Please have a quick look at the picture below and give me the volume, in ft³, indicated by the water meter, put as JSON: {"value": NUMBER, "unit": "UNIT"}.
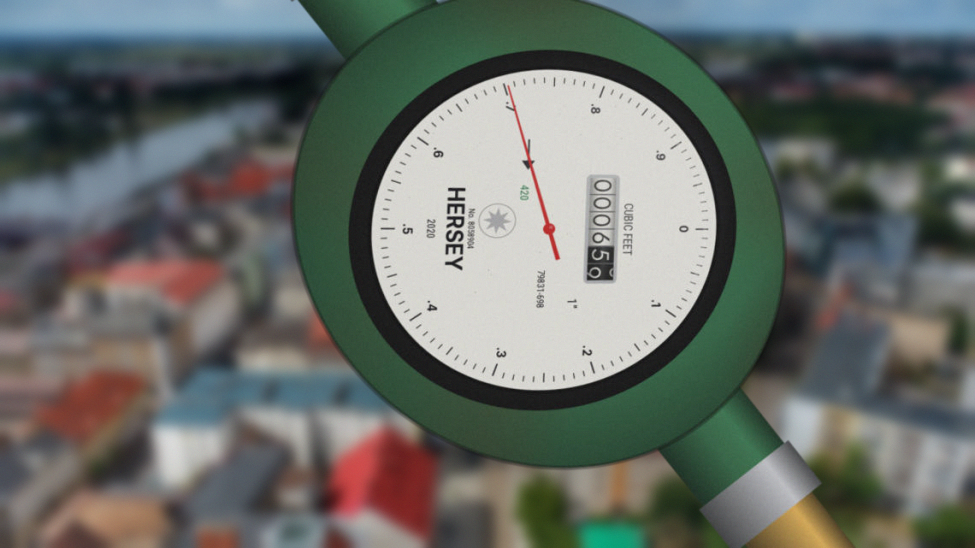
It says {"value": 658.70, "unit": "ft³"}
